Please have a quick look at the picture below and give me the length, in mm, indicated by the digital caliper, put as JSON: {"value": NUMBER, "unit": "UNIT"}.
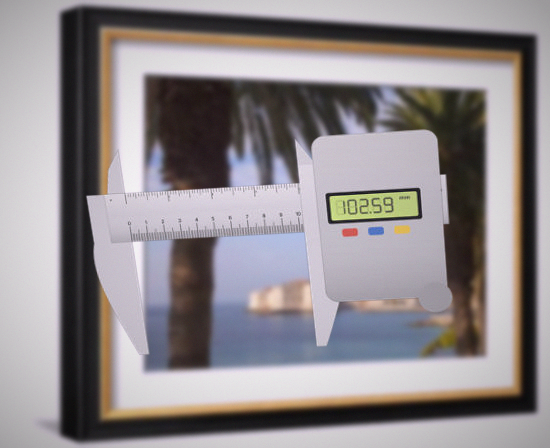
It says {"value": 102.59, "unit": "mm"}
